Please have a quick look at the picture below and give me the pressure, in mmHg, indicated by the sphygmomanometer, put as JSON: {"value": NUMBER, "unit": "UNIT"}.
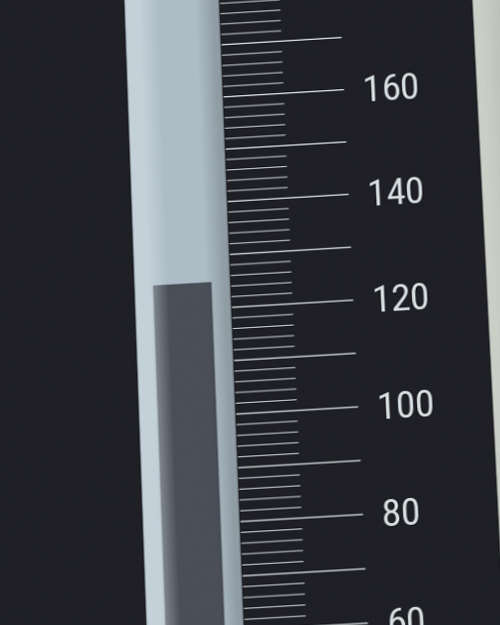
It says {"value": 125, "unit": "mmHg"}
